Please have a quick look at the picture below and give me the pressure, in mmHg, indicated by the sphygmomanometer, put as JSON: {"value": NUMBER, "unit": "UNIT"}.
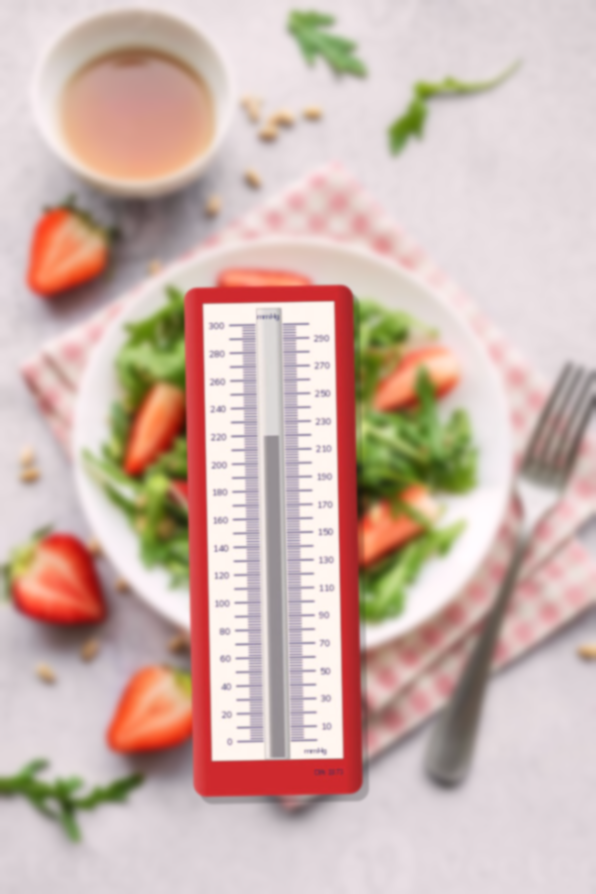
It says {"value": 220, "unit": "mmHg"}
